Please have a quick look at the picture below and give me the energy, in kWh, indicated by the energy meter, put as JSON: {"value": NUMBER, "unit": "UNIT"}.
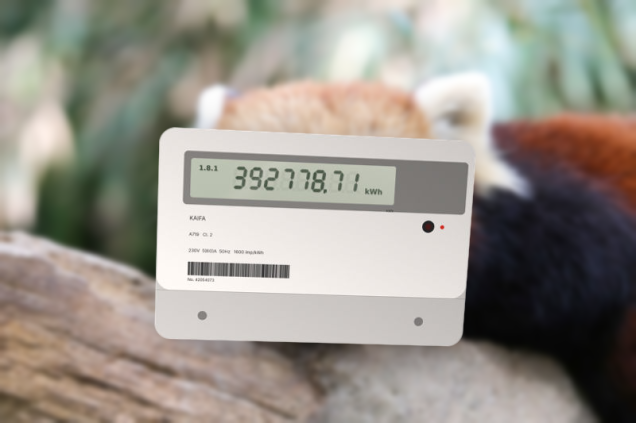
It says {"value": 392778.71, "unit": "kWh"}
